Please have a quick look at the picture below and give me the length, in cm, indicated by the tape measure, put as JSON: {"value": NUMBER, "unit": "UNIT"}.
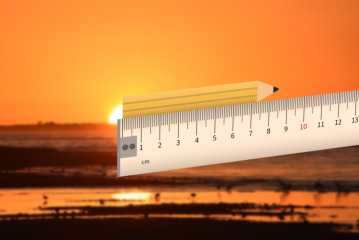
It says {"value": 8.5, "unit": "cm"}
